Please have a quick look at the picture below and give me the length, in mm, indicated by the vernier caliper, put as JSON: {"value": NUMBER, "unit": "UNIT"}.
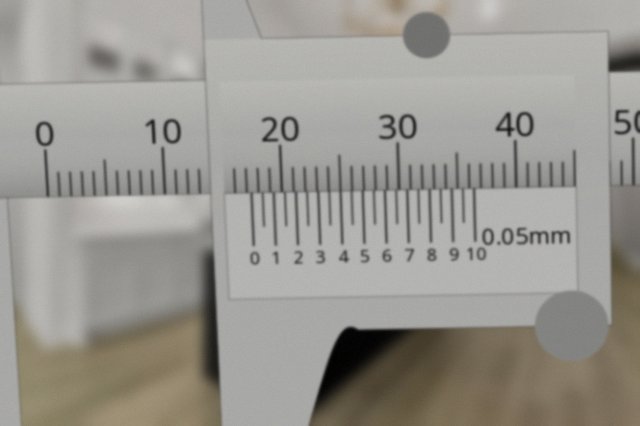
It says {"value": 17.4, "unit": "mm"}
